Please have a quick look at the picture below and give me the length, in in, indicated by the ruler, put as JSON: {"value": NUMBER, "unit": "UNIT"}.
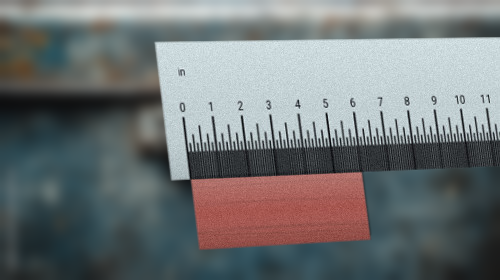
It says {"value": 6, "unit": "in"}
